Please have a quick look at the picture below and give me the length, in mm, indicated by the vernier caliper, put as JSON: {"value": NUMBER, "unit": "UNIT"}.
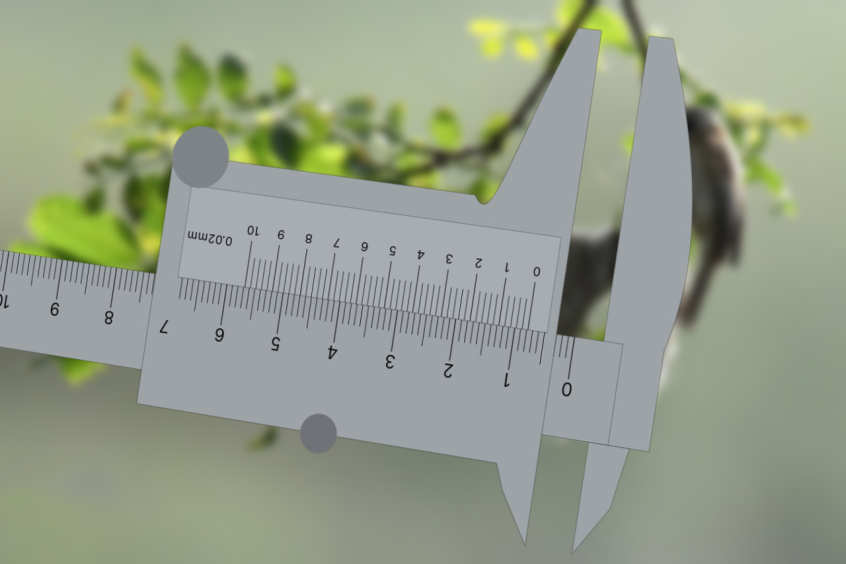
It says {"value": 7.8, "unit": "mm"}
